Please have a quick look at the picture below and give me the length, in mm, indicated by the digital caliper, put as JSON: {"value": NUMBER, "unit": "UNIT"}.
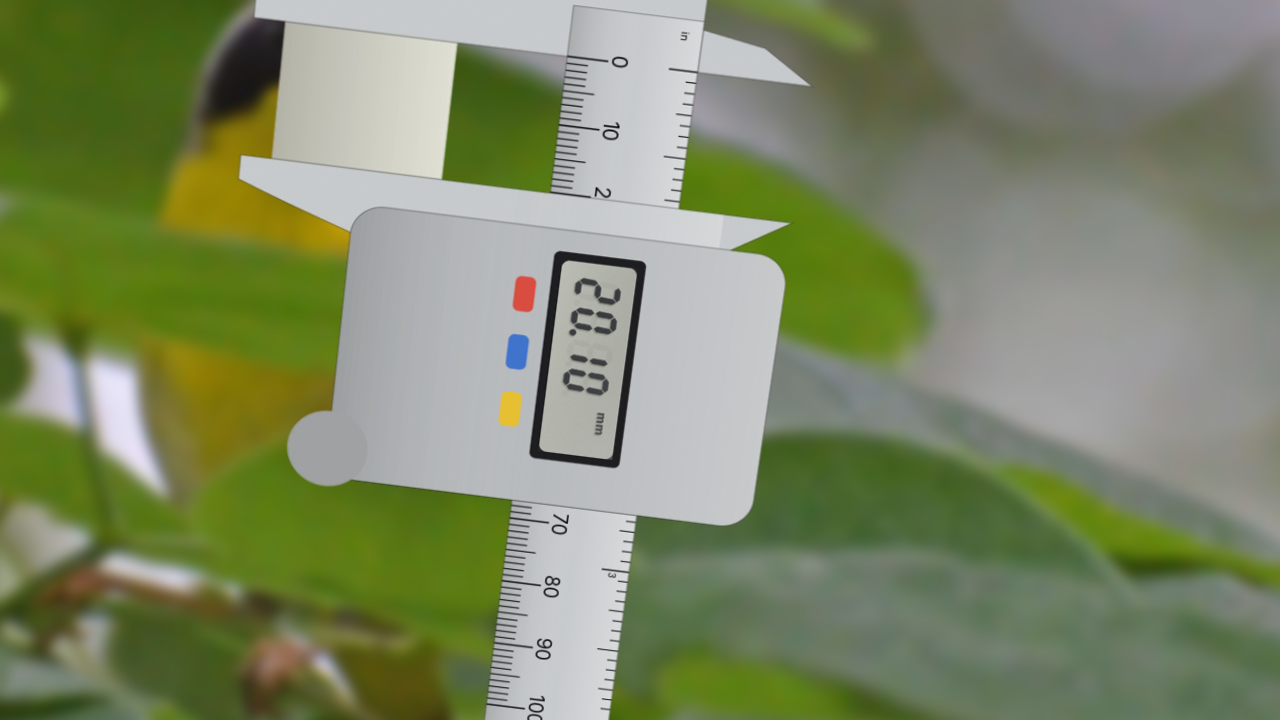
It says {"value": 20.10, "unit": "mm"}
